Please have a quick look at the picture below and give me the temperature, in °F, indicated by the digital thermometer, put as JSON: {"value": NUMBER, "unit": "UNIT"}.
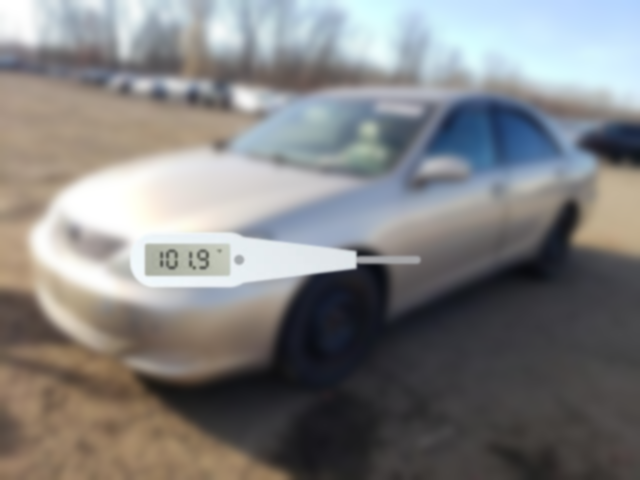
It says {"value": 101.9, "unit": "°F"}
